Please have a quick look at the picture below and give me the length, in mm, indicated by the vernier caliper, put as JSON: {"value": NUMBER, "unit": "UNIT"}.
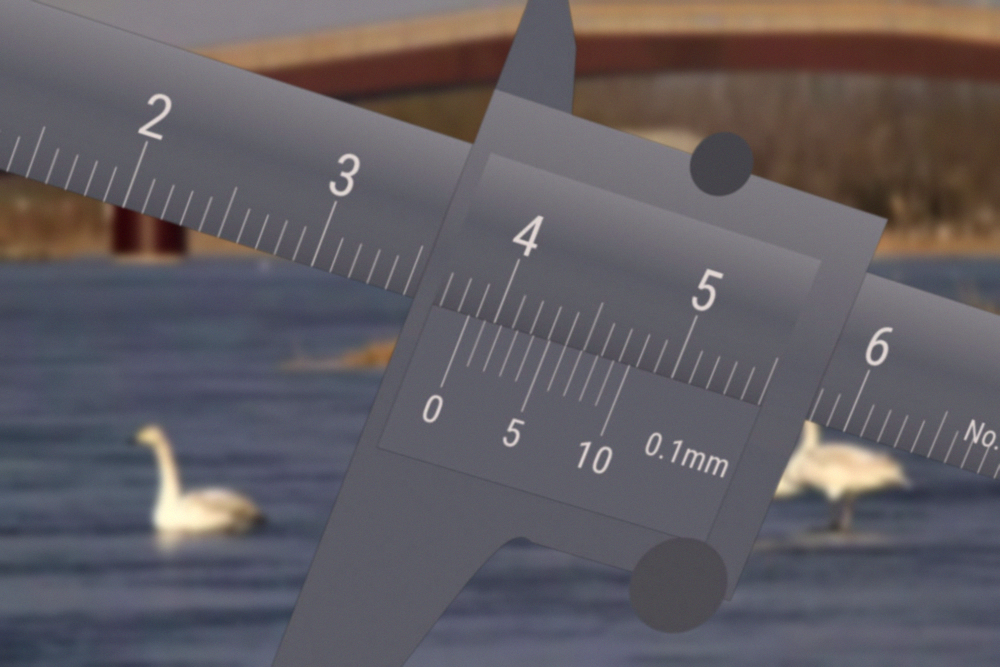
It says {"value": 38.6, "unit": "mm"}
